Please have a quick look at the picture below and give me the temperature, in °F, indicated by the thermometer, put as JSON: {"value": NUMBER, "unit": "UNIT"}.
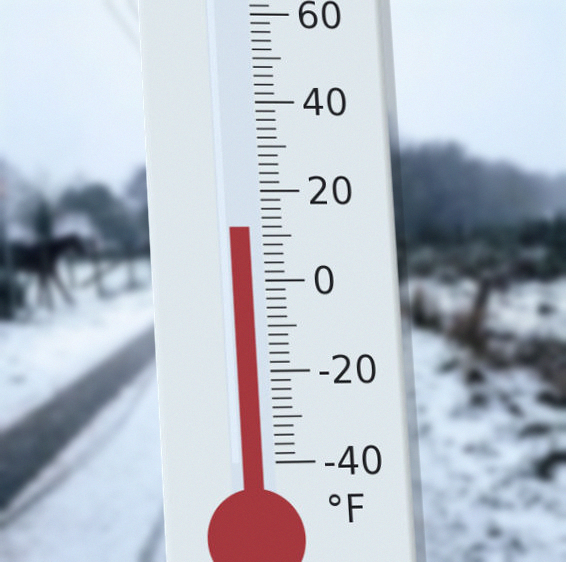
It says {"value": 12, "unit": "°F"}
